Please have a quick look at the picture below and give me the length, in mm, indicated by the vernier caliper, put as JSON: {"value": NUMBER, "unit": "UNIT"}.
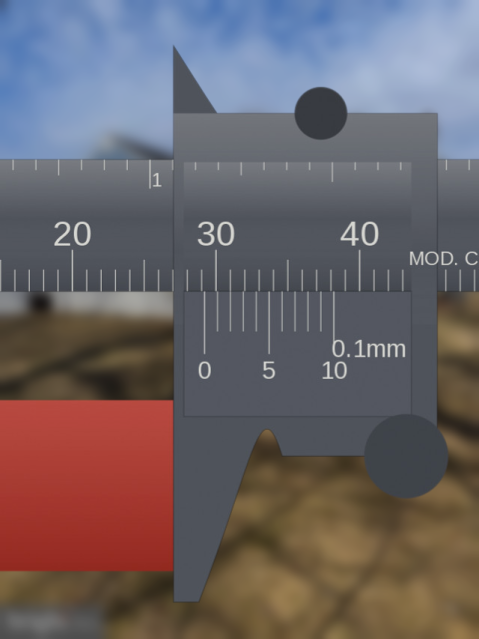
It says {"value": 29.2, "unit": "mm"}
